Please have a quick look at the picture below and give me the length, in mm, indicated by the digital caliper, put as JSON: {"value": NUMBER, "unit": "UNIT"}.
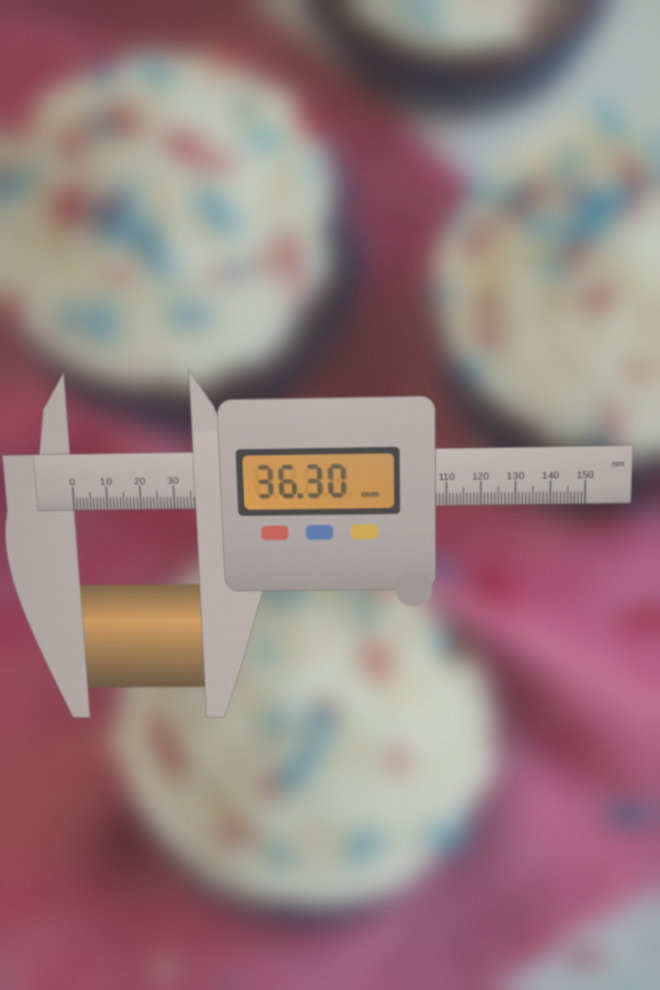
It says {"value": 36.30, "unit": "mm"}
